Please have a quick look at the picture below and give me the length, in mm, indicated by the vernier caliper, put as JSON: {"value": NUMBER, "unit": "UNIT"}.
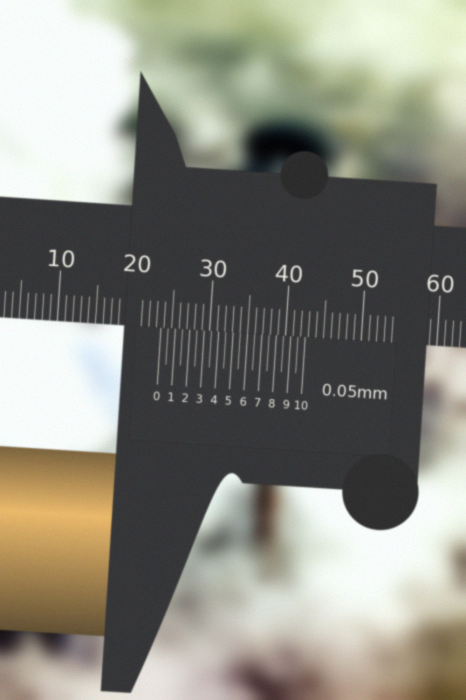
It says {"value": 23.6, "unit": "mm"}
